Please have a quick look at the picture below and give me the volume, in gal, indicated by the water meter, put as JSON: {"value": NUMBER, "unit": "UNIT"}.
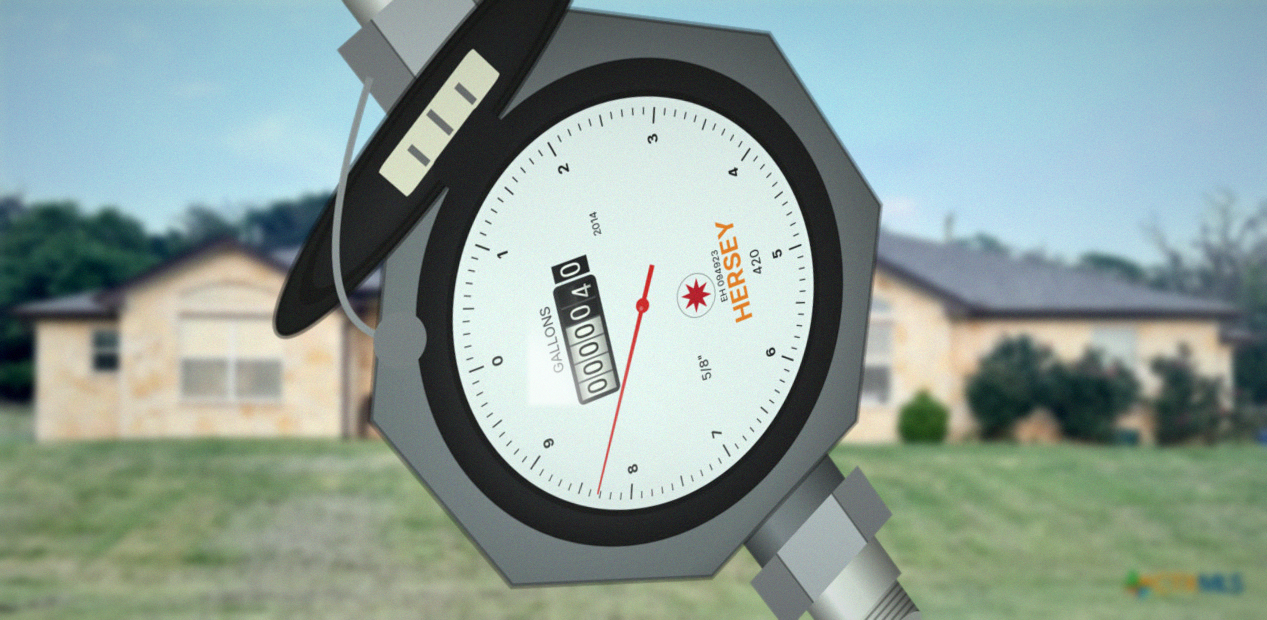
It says {"value": 38.3, "unit": "gal"}
